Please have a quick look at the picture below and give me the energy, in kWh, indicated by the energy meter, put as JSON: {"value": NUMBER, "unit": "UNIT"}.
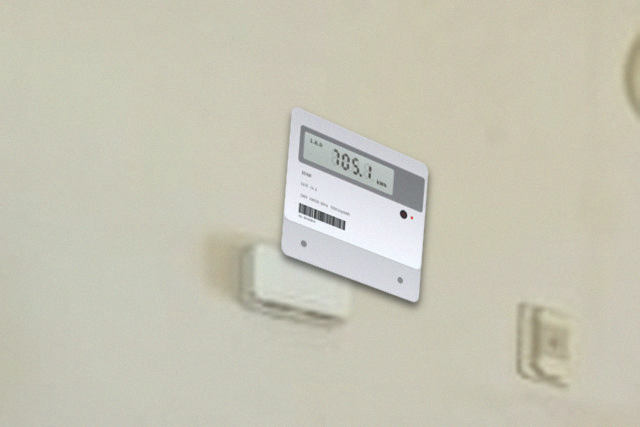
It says {"value": 705.1, "unit": "kWh"}
